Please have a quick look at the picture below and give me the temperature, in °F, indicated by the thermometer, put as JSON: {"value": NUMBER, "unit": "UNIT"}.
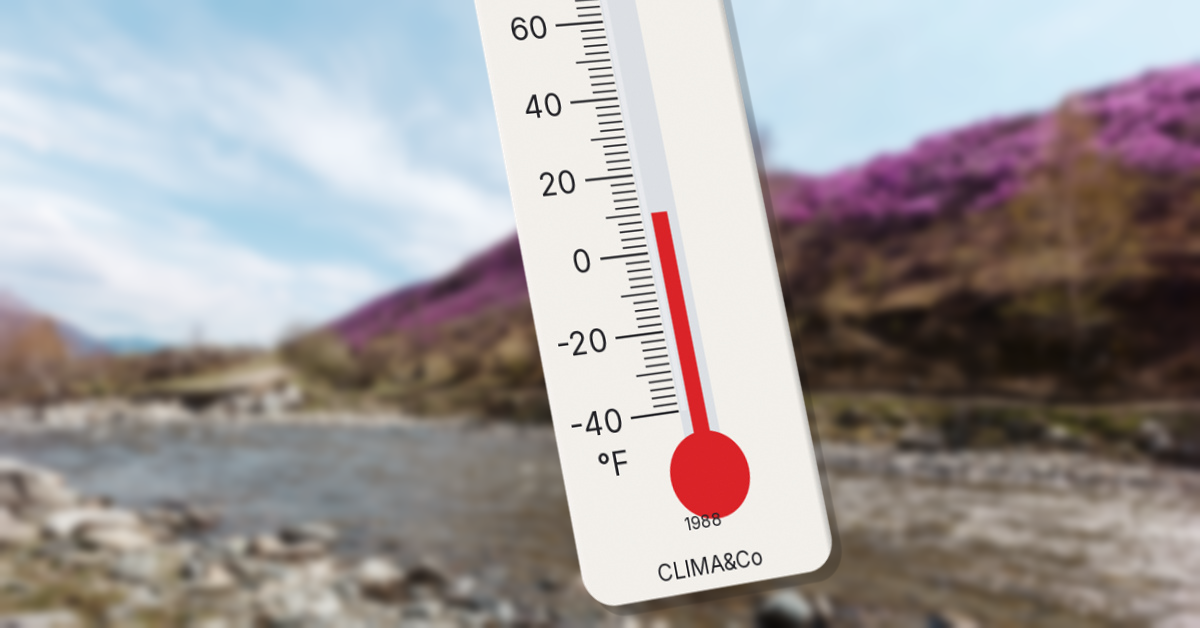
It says {"value": 10, "unit": "°F"}
